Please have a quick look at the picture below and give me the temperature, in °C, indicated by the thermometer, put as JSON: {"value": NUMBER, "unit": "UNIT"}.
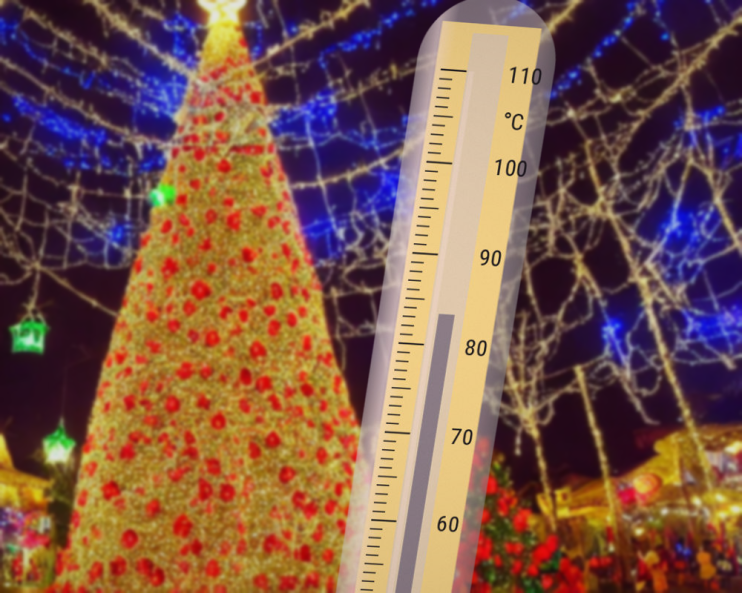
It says {"value": 83.5, "unit": "°C"}
